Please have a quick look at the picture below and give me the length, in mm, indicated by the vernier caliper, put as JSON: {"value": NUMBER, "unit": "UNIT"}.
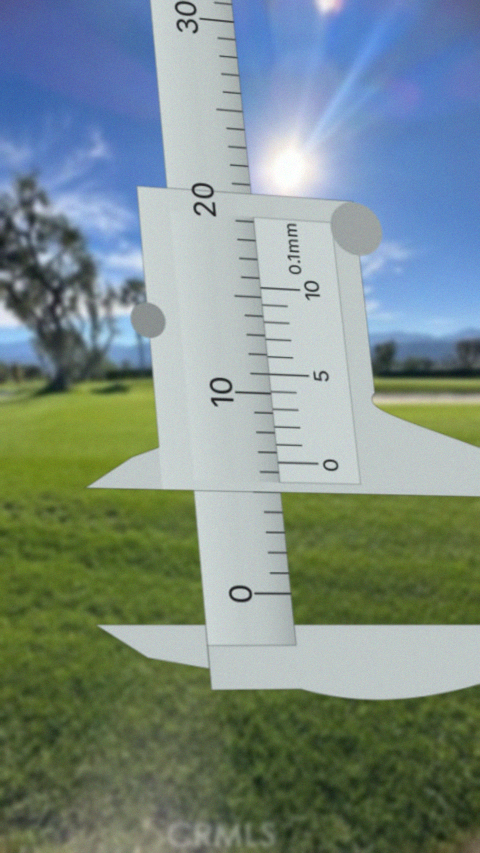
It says {"value": 6.5, "unit": "mm"}
